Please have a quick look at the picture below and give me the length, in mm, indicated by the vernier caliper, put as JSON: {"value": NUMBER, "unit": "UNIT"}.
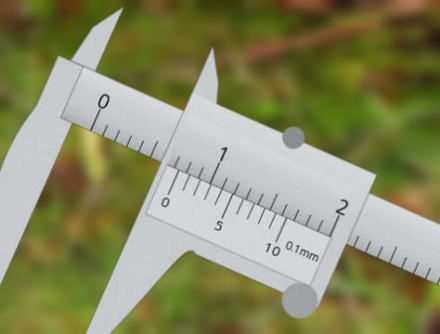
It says {"value": 7.4, "unit": "mm"}
